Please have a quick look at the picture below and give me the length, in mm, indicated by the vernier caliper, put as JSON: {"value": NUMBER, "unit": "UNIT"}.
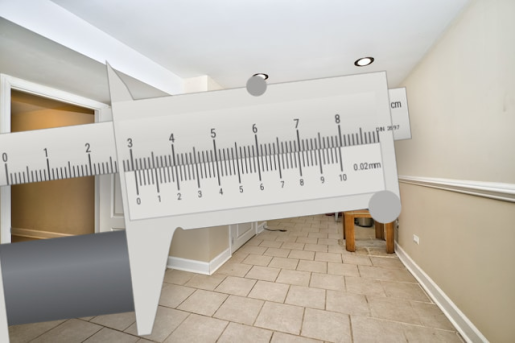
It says {"value": 30.5, "unit": "mm"}
